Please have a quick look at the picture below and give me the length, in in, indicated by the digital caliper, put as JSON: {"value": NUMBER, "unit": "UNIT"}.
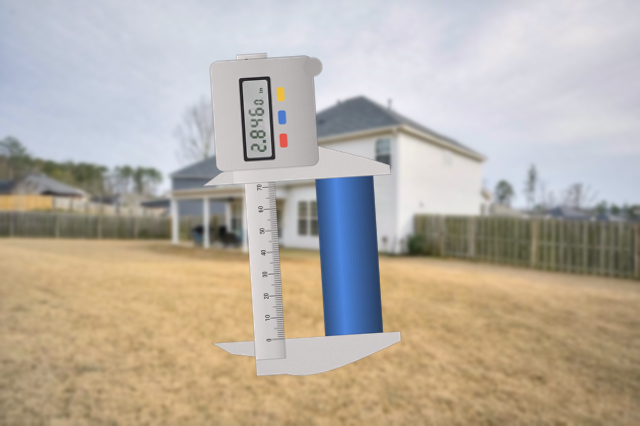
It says {"value": 2.8460, "unit": "in"}
